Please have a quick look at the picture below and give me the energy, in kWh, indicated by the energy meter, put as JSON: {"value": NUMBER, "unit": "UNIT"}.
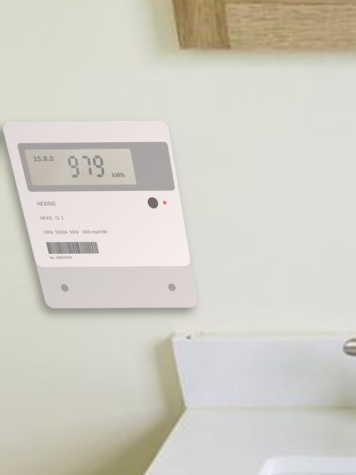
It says {"value": 979, "unit": "kWh"}
